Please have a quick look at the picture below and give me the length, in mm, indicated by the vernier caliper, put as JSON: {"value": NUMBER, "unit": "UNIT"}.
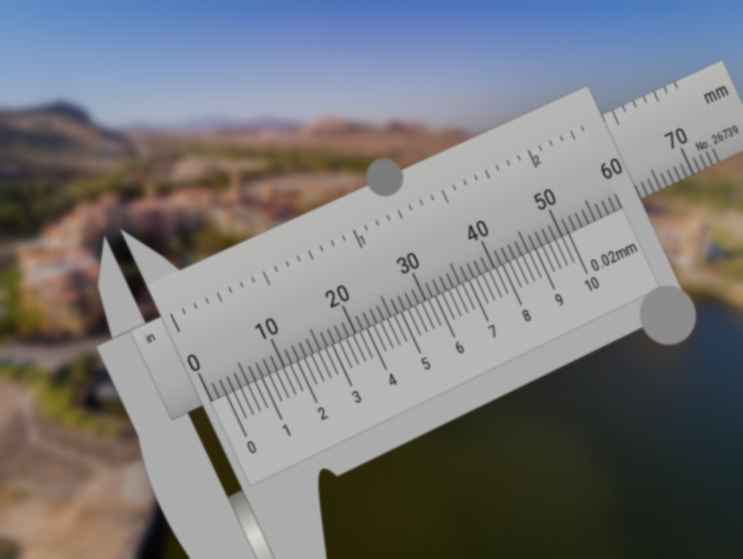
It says {"value": 2.0, "unit": "mm"}
